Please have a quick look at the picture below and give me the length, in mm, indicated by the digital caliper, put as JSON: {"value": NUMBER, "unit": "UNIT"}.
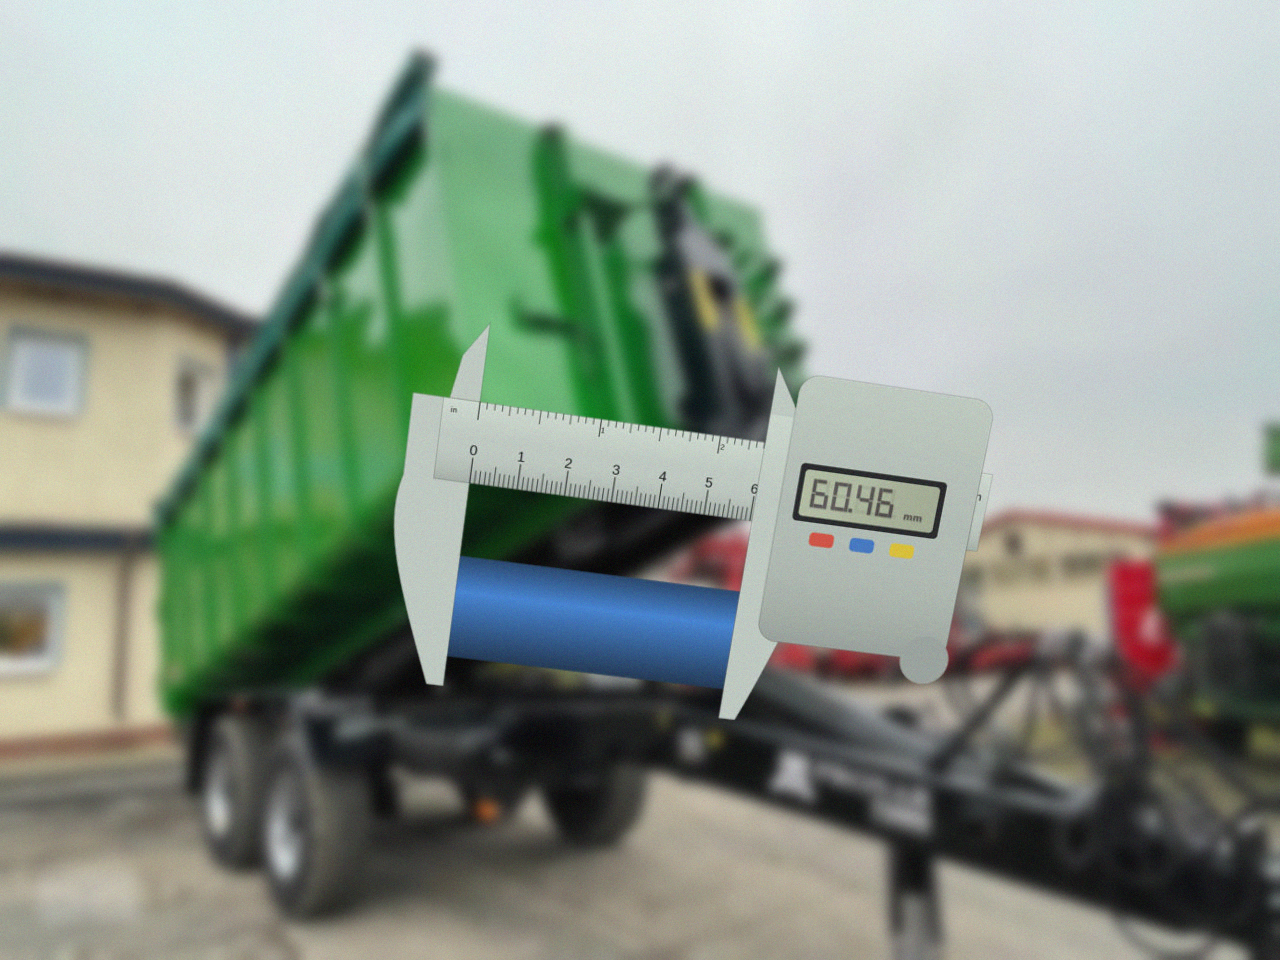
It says {"value": 60.46, "unit": "mm"}
